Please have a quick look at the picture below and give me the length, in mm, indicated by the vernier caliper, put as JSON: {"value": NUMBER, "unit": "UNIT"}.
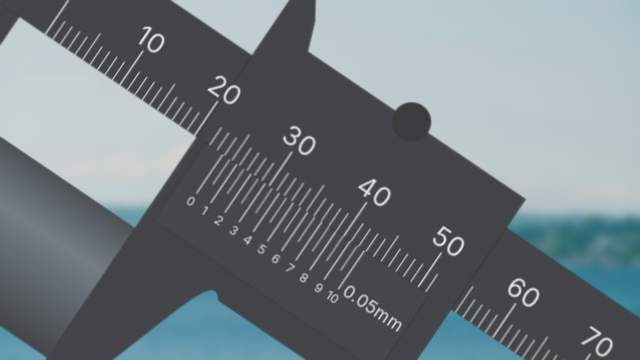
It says {"value": 23.8, "unit": "mm"}
